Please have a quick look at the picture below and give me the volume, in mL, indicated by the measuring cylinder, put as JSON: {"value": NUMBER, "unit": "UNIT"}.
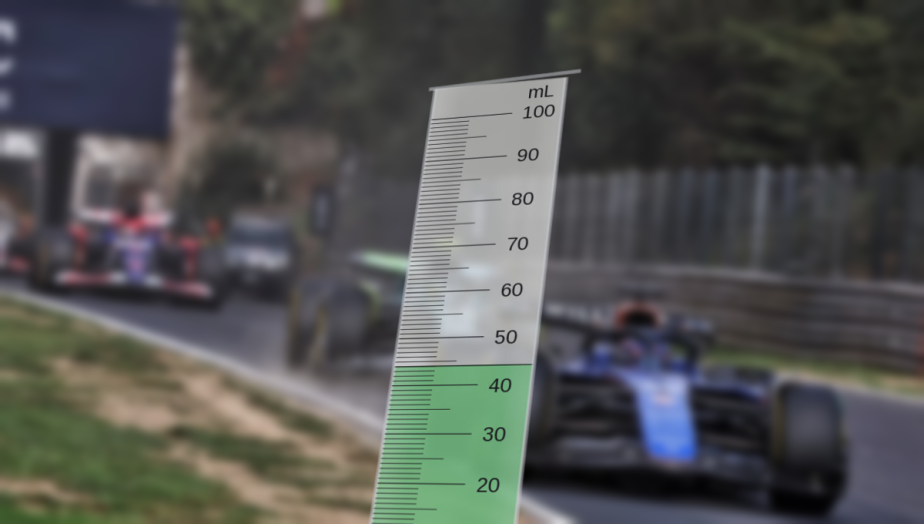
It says {"value": 44, "unit": "mL"}
